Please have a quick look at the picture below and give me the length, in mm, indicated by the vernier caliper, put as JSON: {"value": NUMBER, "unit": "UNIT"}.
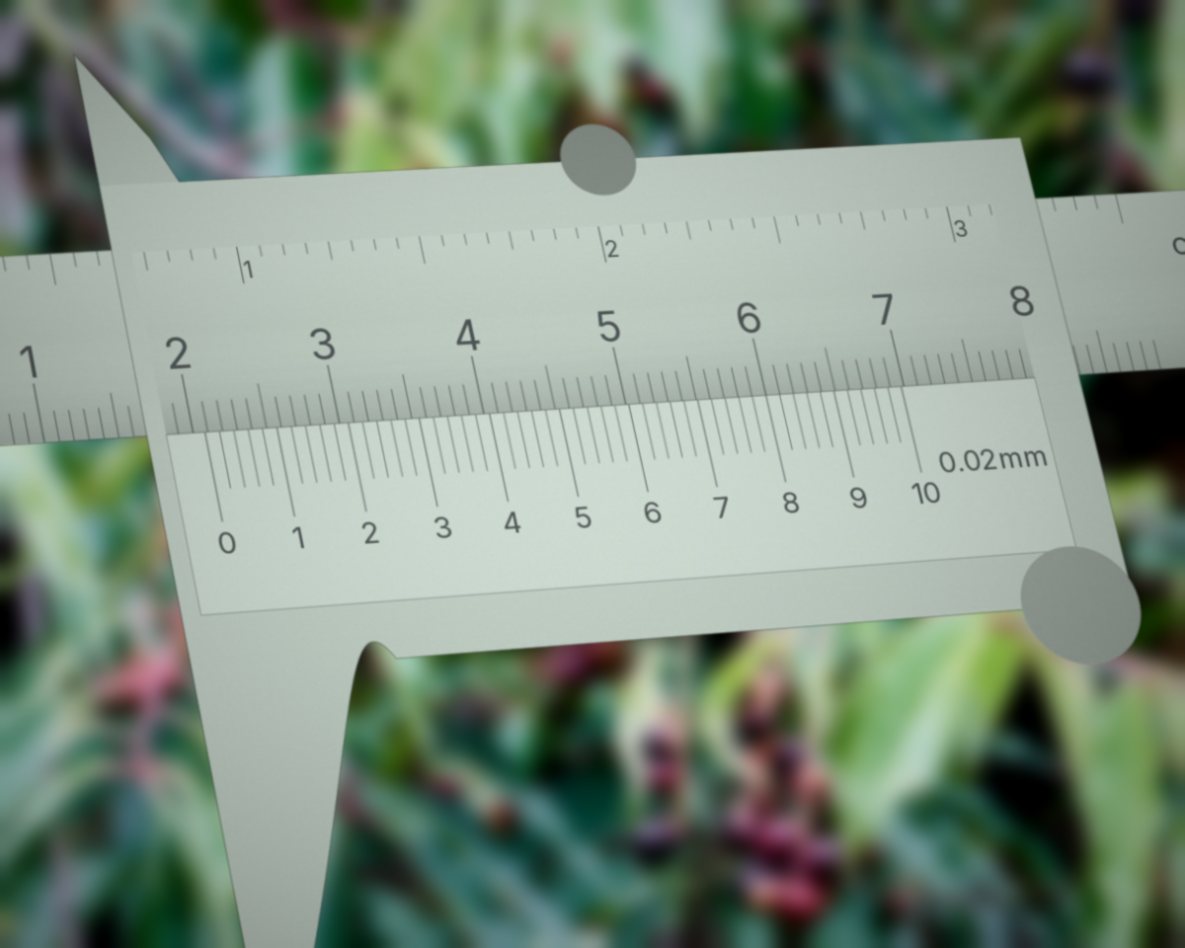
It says {"value": 20.8, "unit": "mm"}
